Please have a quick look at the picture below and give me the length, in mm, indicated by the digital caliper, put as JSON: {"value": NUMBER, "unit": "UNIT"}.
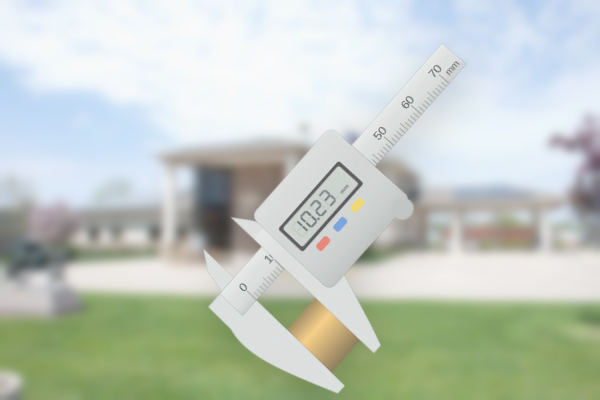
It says {"value": 10.23, "unit": "mm"}
